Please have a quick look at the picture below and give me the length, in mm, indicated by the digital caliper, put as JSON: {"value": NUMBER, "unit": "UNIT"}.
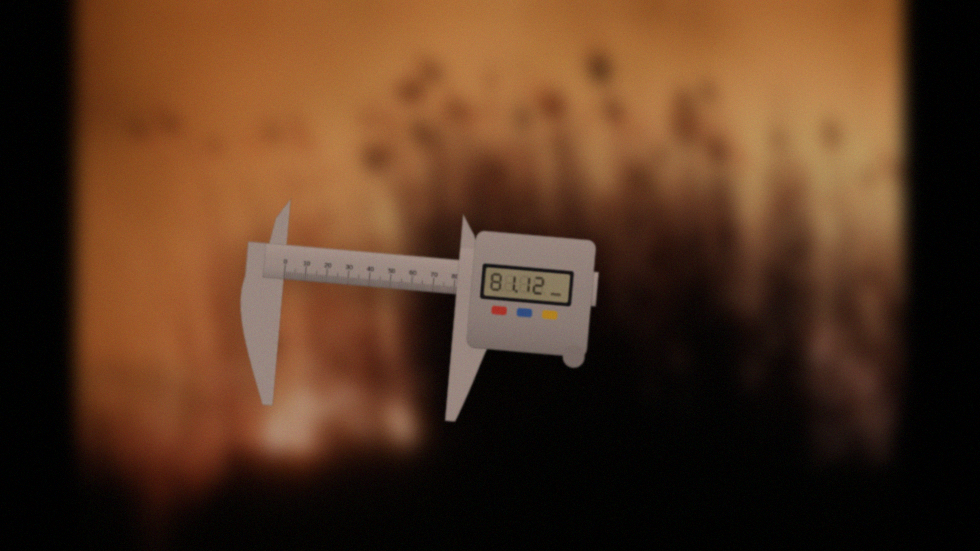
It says {"value": 81.12, "unit": "mm"}
